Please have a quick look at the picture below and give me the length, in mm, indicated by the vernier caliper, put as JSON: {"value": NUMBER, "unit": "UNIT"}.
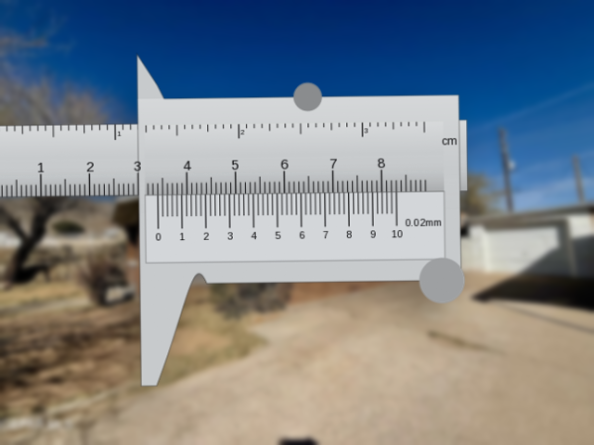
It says {"value": 34.0, "unit": "mm"}
